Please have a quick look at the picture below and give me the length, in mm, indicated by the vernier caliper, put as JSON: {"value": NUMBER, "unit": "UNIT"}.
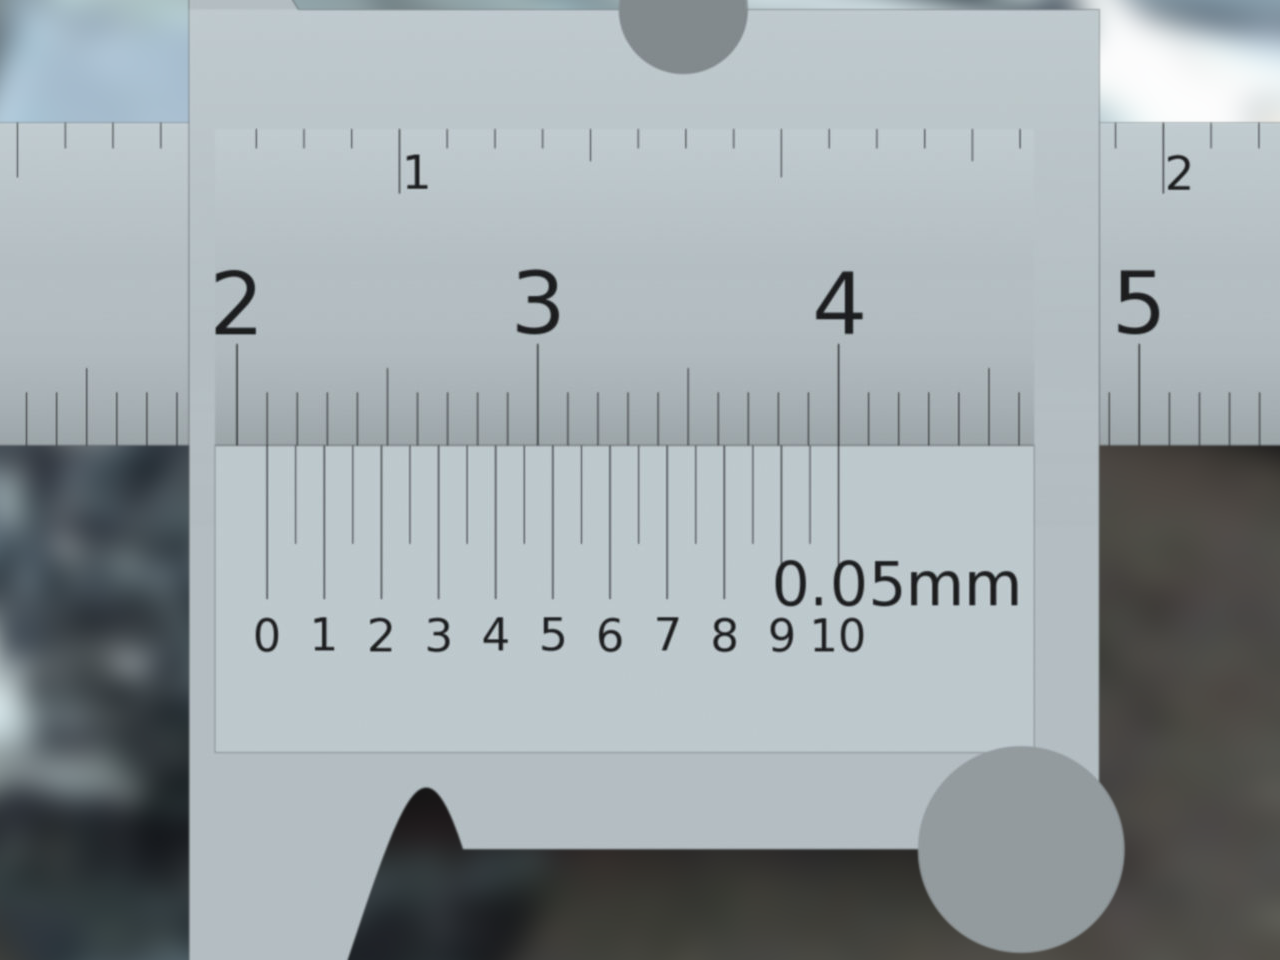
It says {"value": 21.00, "unit": "mm"}
